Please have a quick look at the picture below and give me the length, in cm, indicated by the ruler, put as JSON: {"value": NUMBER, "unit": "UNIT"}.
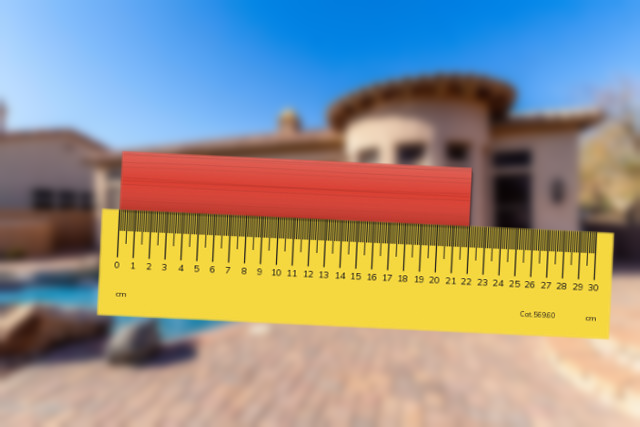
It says {"value": 22, "unit": "cm"}
